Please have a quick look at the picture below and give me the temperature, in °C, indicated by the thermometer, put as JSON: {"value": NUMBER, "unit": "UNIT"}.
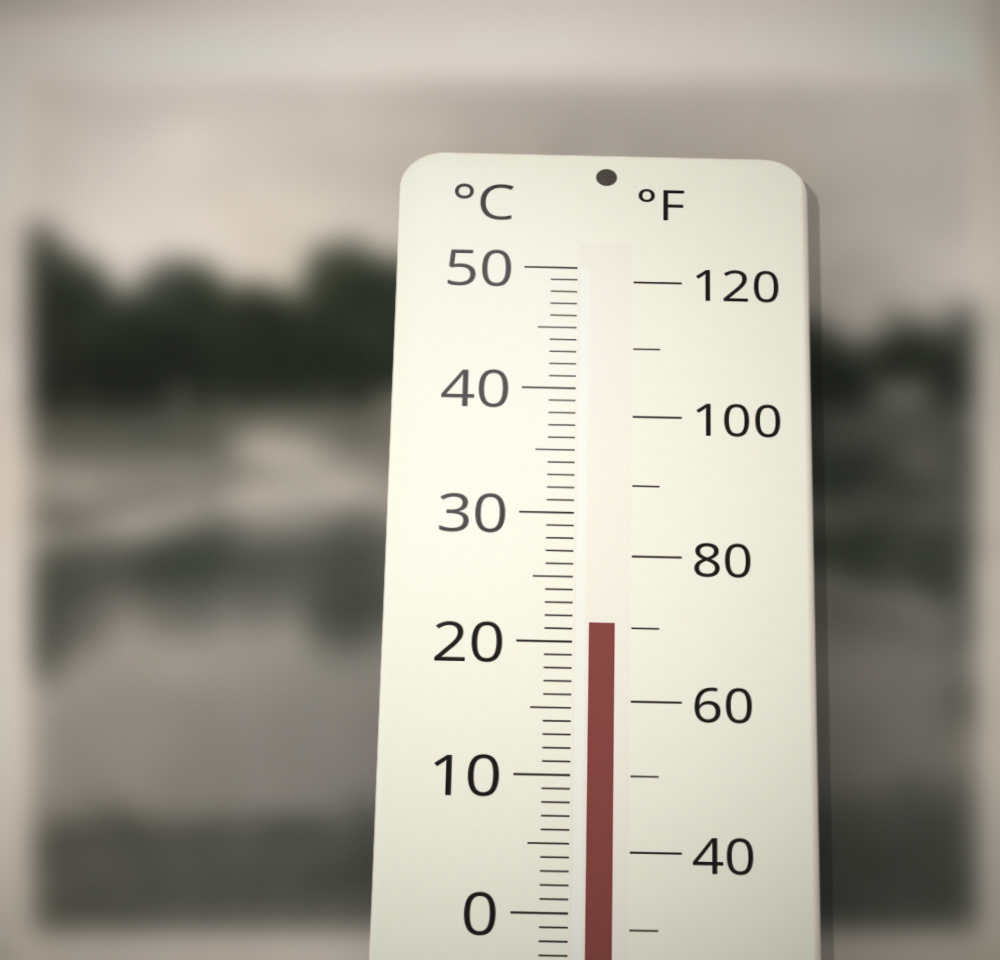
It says {"value": 21.5, "unit": "°C"}
